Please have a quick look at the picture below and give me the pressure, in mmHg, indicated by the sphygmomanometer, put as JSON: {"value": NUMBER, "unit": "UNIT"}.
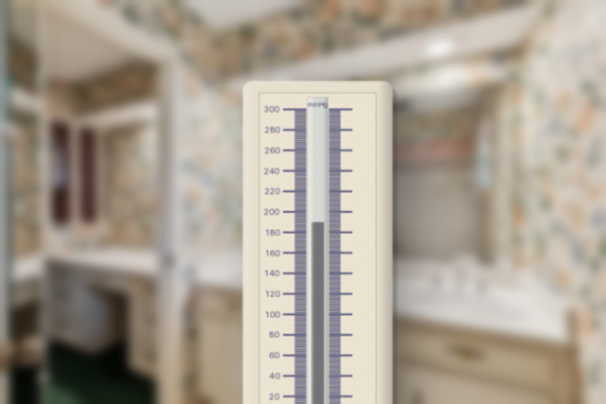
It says {"value": 190, "unit": "mmHg"}
